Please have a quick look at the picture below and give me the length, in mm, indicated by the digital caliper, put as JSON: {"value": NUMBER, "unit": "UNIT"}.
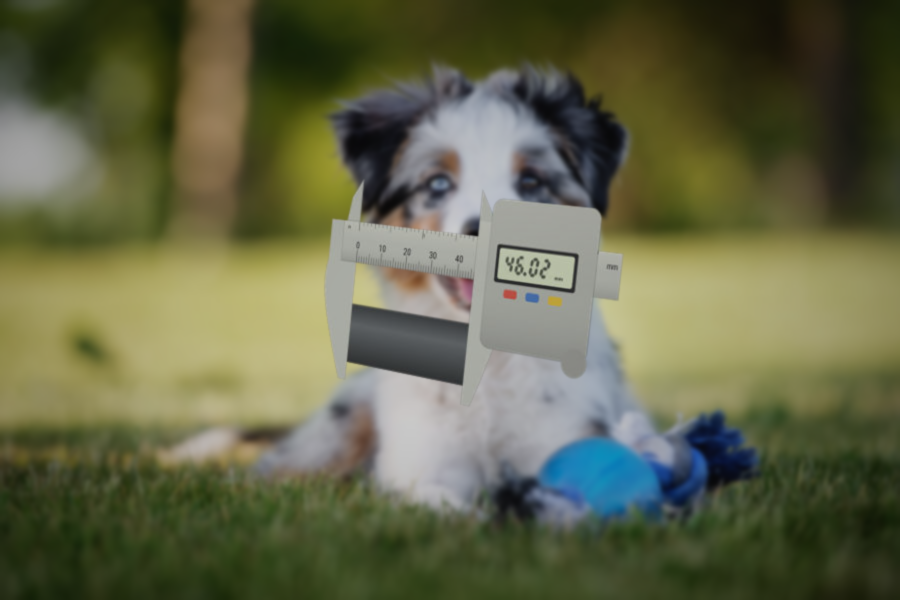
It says {"value": 46.02, "unit": "mm"}
